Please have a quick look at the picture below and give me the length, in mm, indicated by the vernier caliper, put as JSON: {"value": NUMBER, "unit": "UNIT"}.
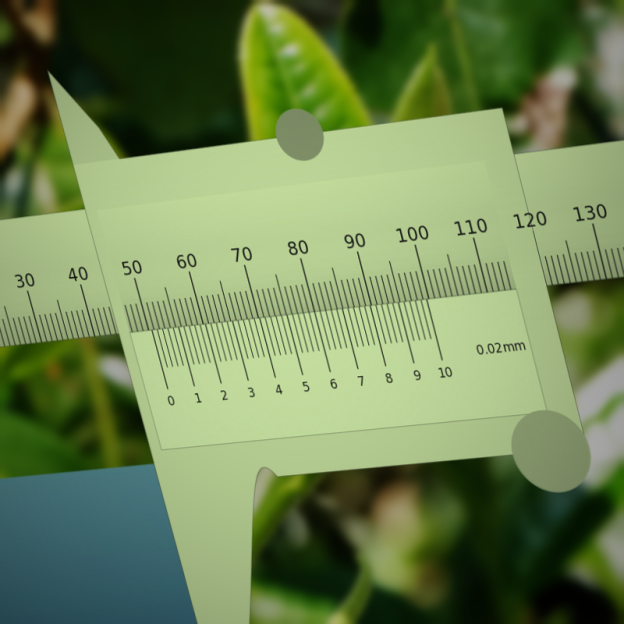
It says {"value": 50.6, "unit": "mm"}
